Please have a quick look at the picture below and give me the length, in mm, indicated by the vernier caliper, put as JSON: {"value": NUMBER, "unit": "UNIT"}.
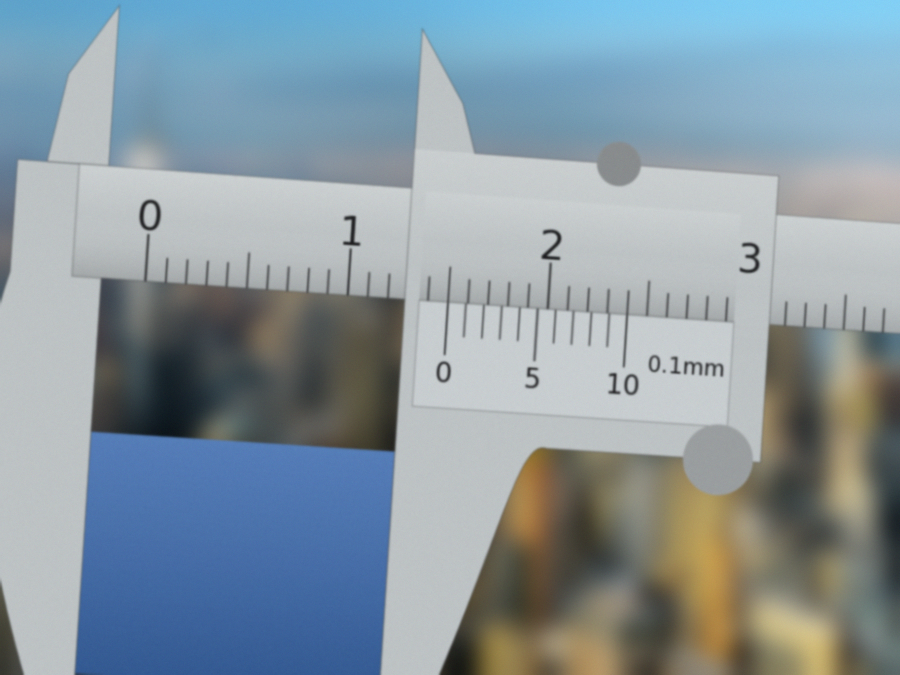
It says {"value": 15.0, "unit": "mm"}
